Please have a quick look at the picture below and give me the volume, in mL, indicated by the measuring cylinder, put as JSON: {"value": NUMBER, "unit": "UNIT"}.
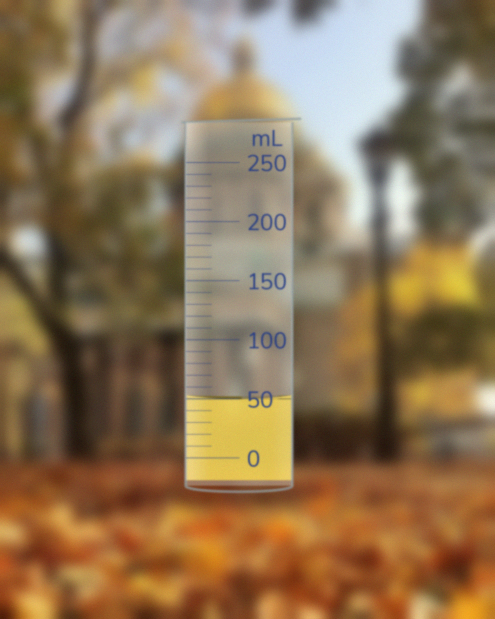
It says {"value": 50, "unit": "mL"}
